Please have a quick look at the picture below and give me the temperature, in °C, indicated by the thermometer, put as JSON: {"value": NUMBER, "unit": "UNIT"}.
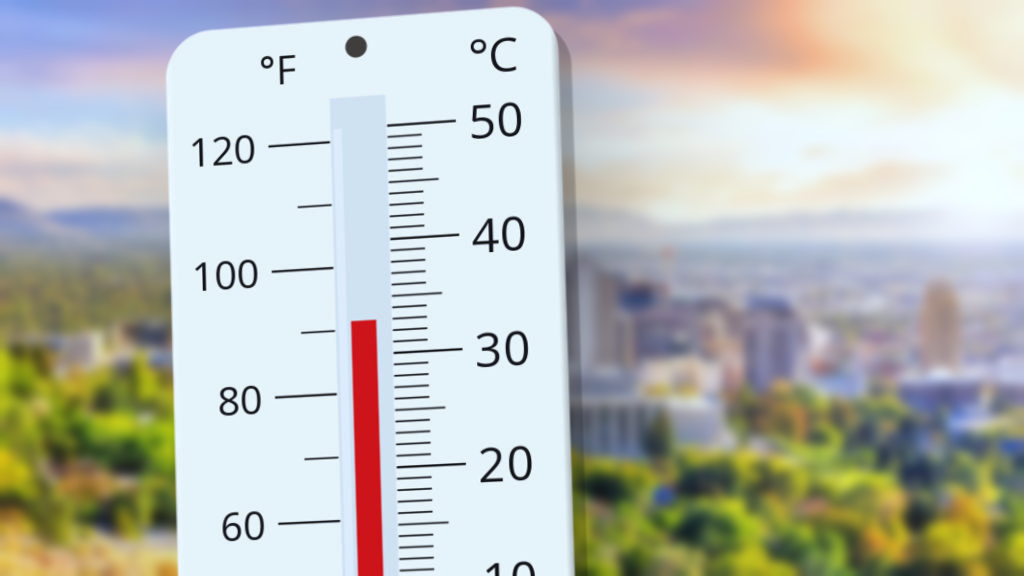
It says {"value": 33, "unit": "°C"}
